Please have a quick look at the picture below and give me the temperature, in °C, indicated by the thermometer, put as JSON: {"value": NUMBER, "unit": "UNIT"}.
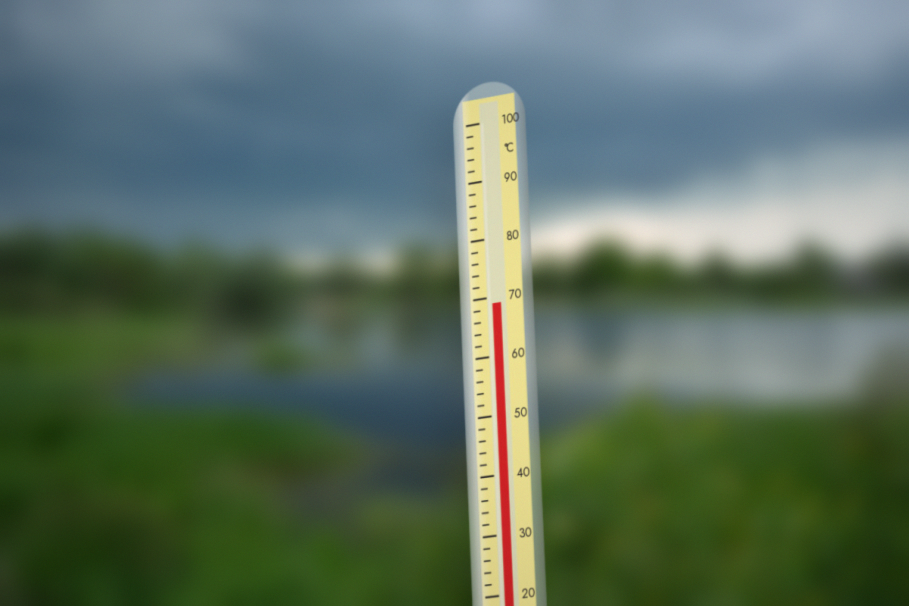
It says {"value": 69, "unit": "°C"}
